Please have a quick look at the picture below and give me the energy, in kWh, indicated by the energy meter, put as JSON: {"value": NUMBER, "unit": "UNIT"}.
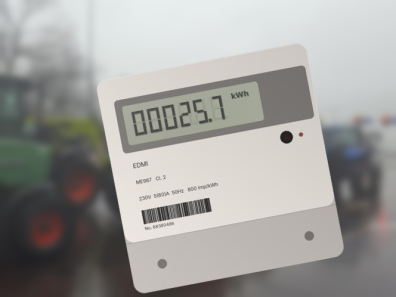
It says {"value": 25.7, "unit": "kWh"}
